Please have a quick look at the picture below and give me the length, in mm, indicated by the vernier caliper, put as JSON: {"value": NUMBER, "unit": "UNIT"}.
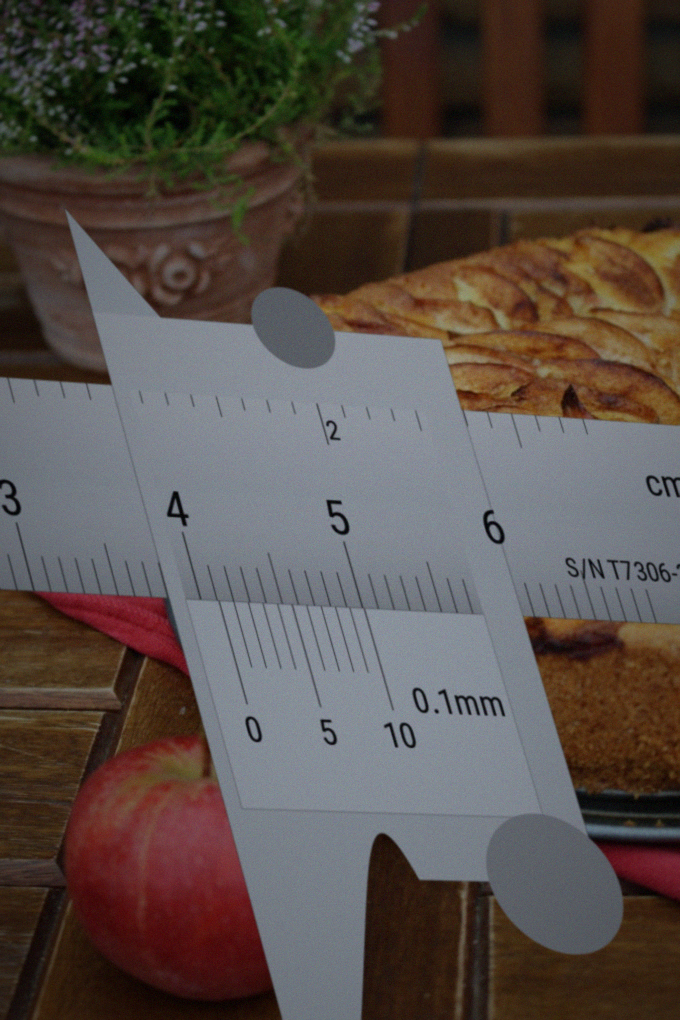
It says {"value": 41.1, "unit": "mm"}
